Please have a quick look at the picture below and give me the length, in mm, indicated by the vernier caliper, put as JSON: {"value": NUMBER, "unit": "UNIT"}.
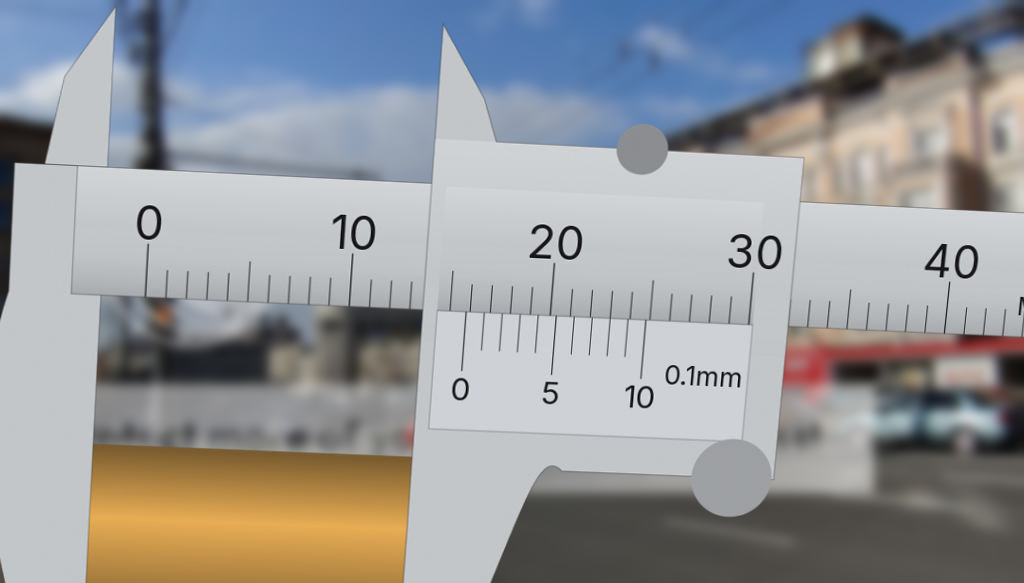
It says {"value": 15.8, "unit": "mm"}
